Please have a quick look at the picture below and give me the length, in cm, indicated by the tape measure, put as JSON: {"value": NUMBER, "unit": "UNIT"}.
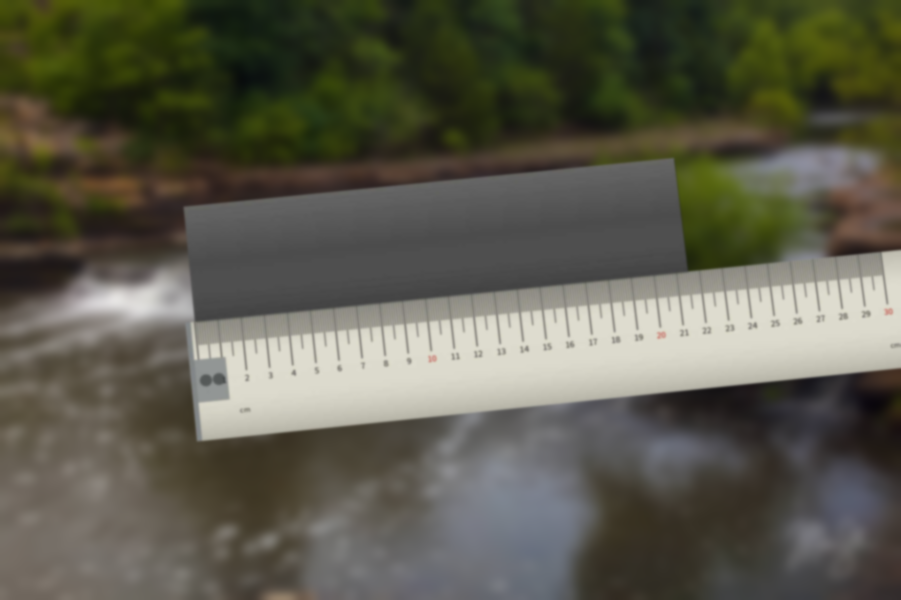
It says {"value": 21.5, "unit": "cm"}
